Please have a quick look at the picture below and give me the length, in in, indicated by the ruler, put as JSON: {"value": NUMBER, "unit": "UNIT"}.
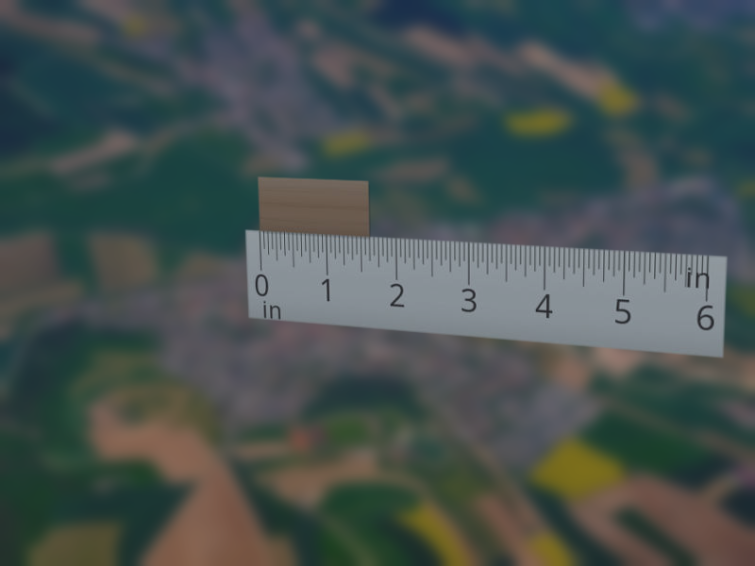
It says {"value": 1.625, "unit": "in"}
